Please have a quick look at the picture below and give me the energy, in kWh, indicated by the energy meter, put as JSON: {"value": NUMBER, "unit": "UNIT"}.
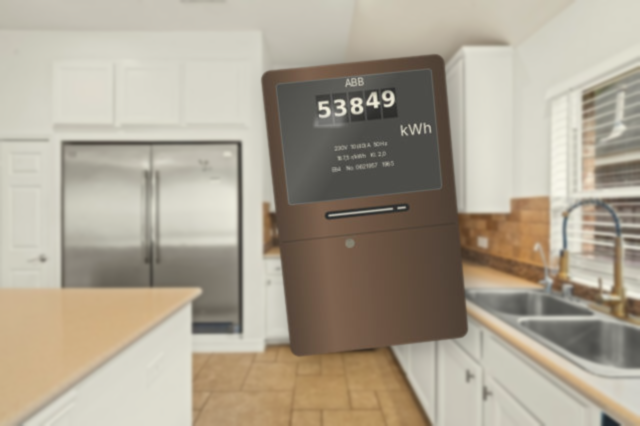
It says {"value": 53849, "unit": "kWh"}
